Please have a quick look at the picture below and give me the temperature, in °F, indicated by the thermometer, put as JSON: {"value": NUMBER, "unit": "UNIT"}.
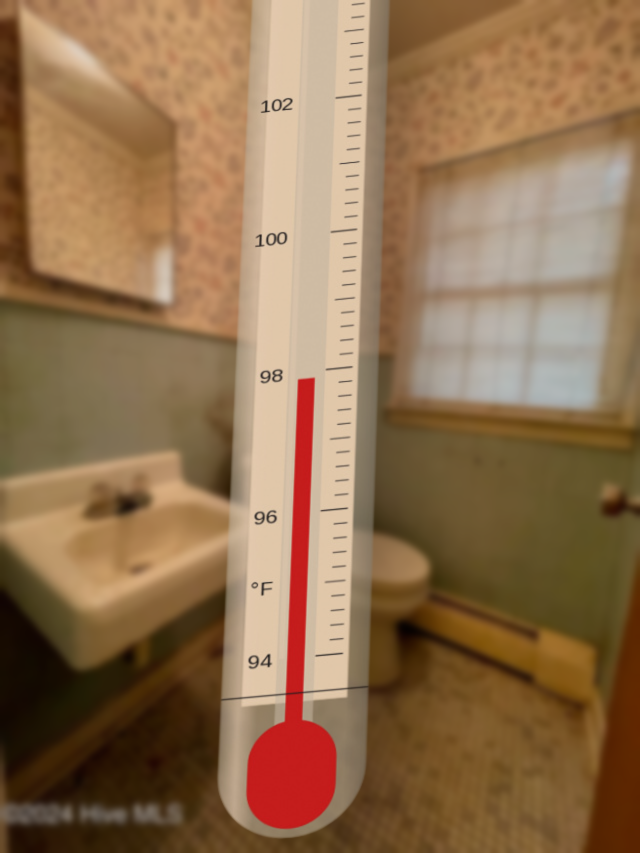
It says {"value": 97.9, "unit": "°F"}
